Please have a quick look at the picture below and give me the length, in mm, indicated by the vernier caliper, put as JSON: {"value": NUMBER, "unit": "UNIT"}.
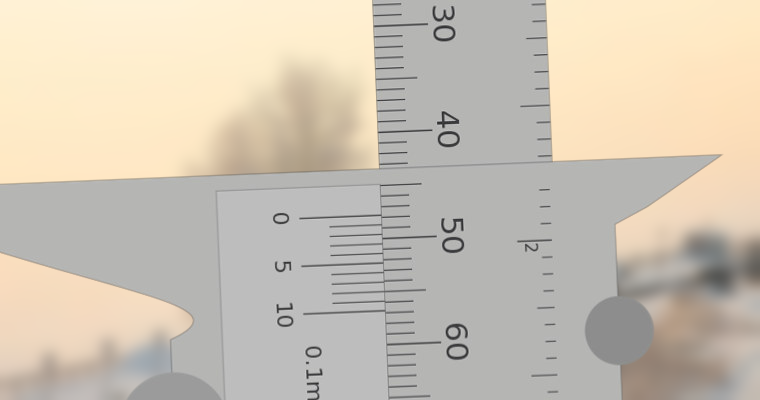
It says {"value": 47.8, "unit": "mm"}
